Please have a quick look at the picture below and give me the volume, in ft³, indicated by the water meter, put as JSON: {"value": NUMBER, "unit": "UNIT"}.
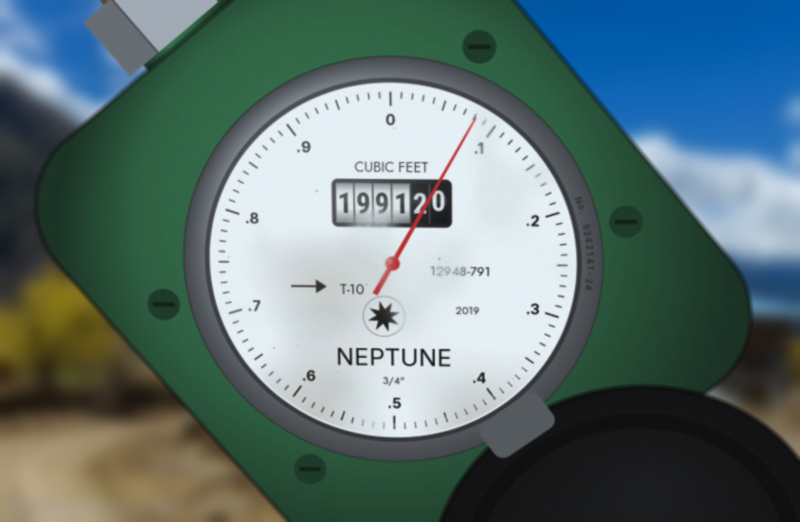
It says {"value": 199120.08, "unit": "ft³"}
